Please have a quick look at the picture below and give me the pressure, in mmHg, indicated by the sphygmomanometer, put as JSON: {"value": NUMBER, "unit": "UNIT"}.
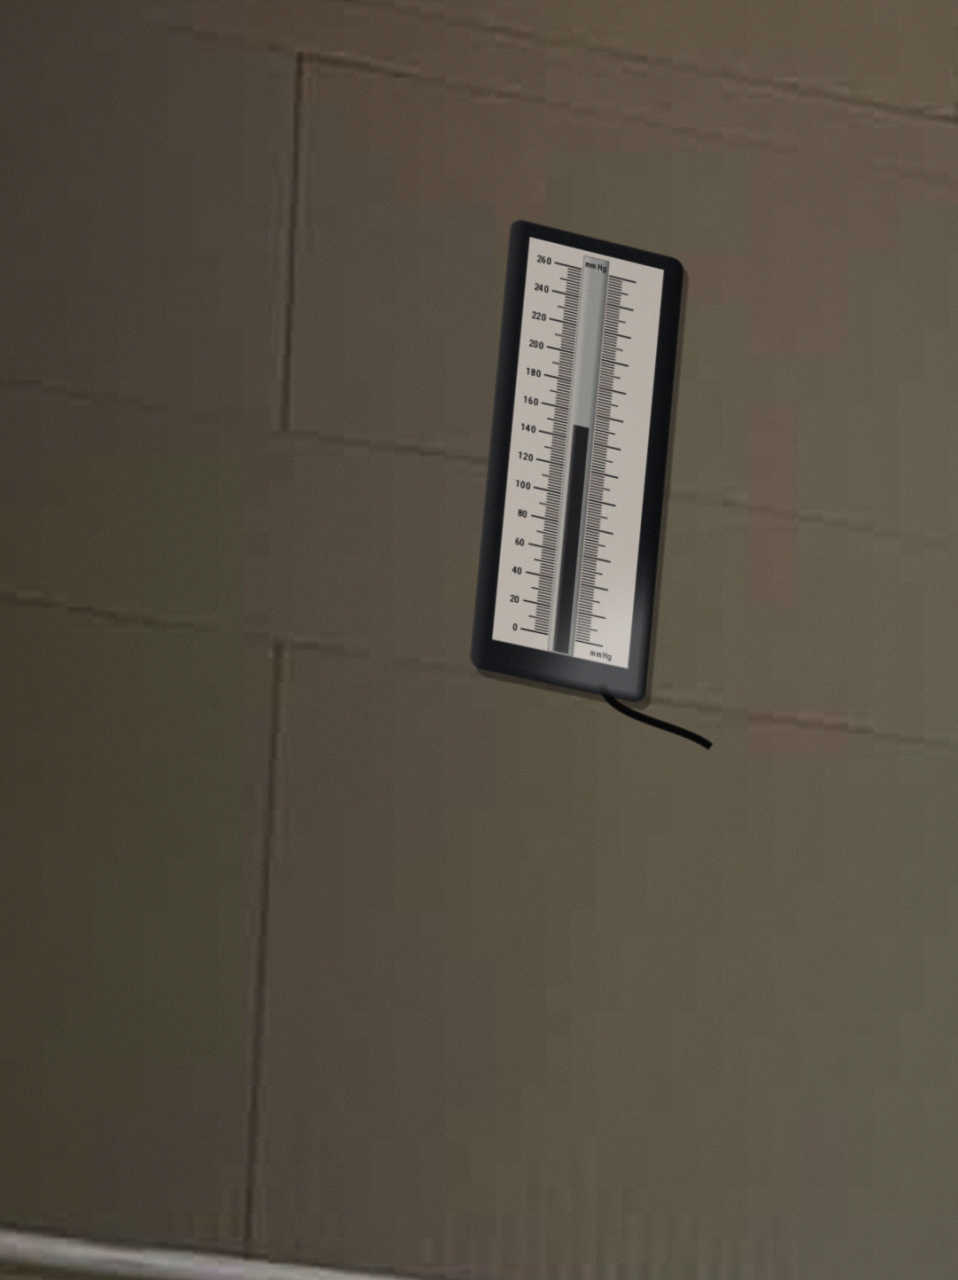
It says {"value": 150, "unit": "mmHg"}
